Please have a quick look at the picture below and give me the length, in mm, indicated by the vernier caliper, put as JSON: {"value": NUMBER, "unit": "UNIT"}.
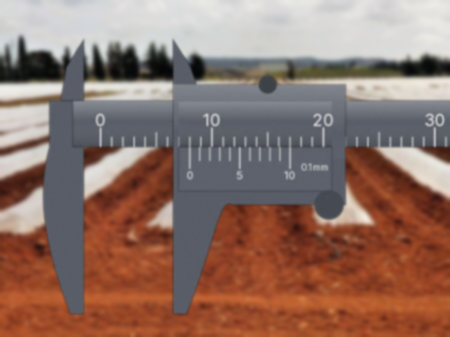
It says {"value": 8.0, "unit": "mm"}
